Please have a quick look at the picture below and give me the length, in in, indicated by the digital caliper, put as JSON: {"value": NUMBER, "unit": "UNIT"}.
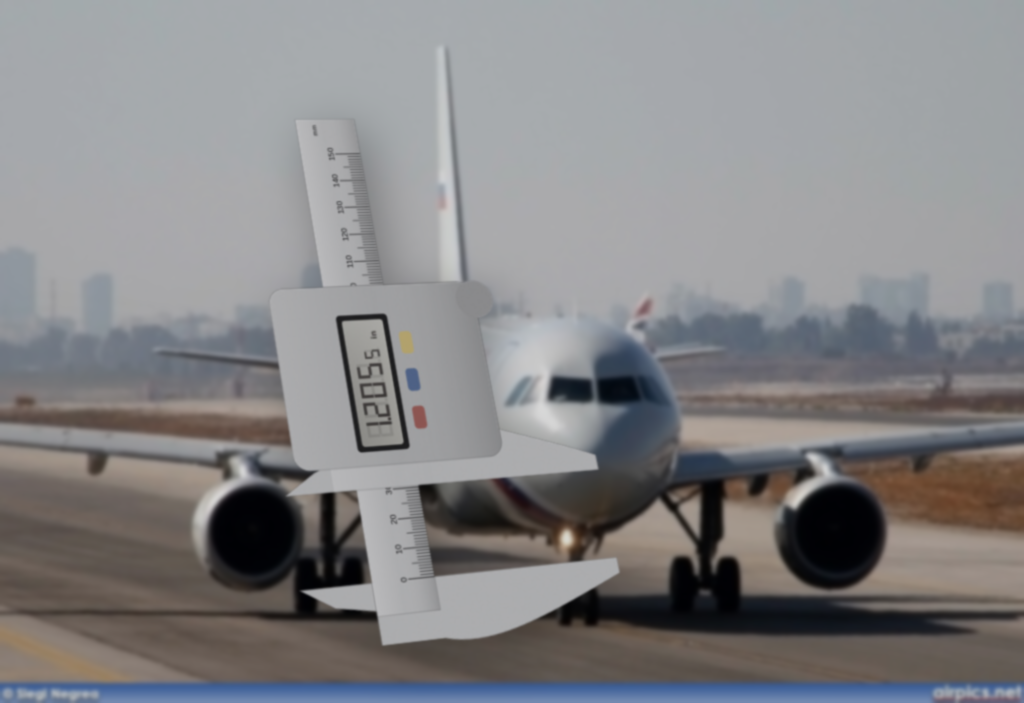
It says {"value": 1.2055, "unit": "in"}
